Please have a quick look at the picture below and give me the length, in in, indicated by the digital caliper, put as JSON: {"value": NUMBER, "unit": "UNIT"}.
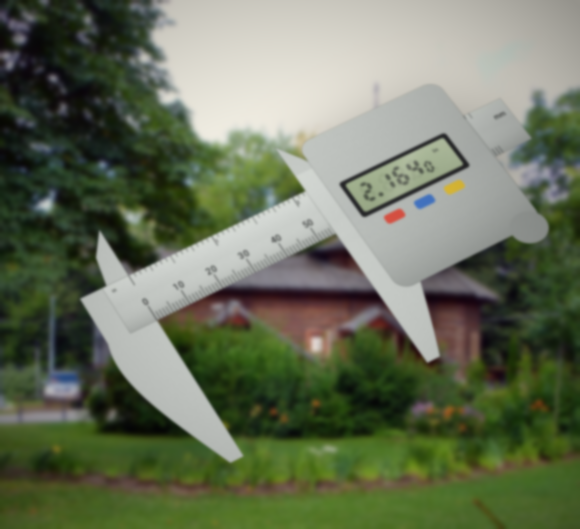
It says {"value": 2.1640, "unit": "in"}
